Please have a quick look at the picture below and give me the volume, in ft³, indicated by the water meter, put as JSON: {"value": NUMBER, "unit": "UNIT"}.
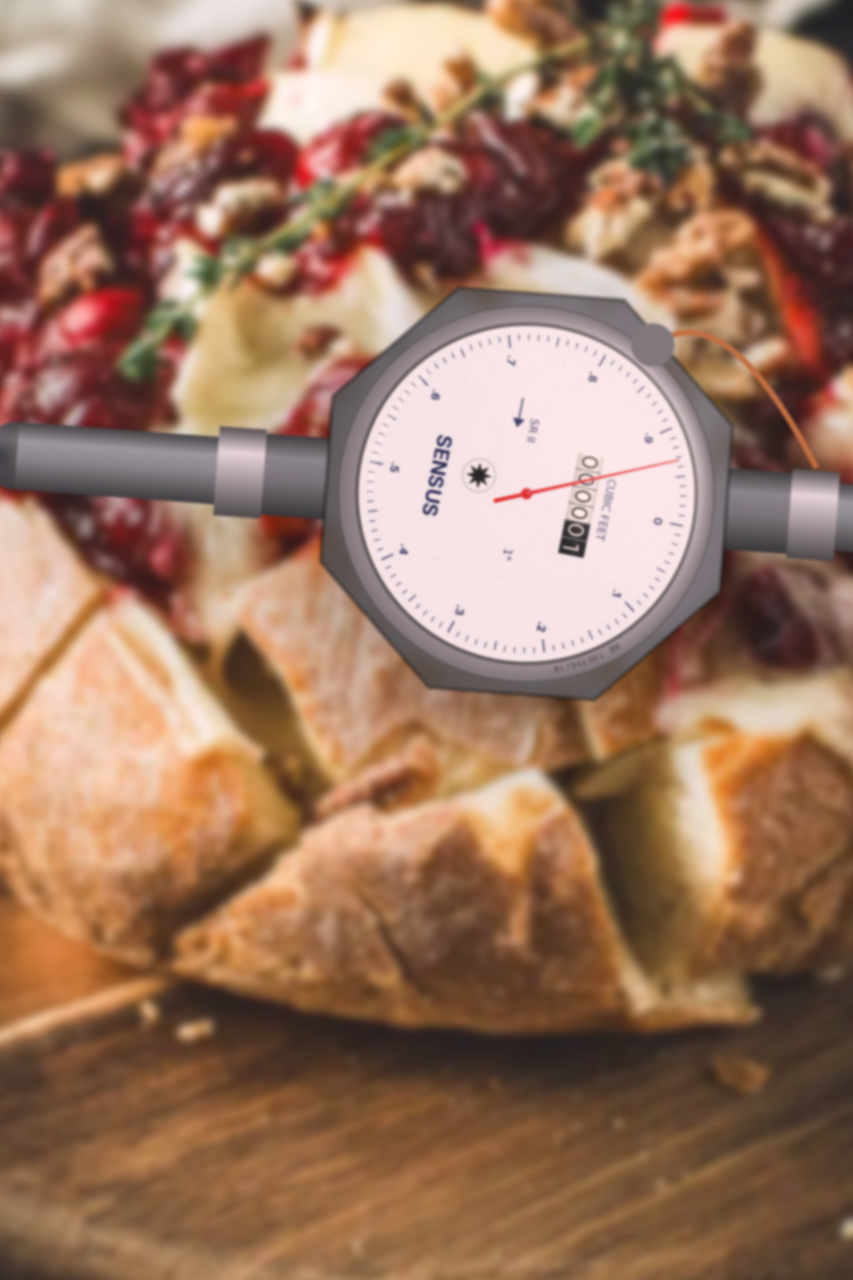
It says {"value": 0.93, "unit": "ft³"}
